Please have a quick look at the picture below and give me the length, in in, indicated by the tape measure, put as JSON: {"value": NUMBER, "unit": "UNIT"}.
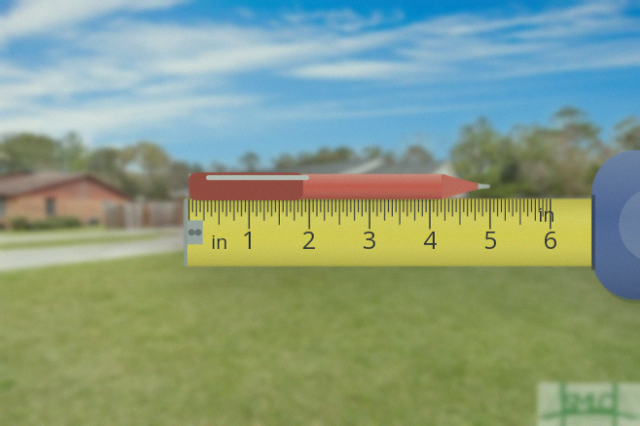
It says {"value": 5, "unit": "in"}
